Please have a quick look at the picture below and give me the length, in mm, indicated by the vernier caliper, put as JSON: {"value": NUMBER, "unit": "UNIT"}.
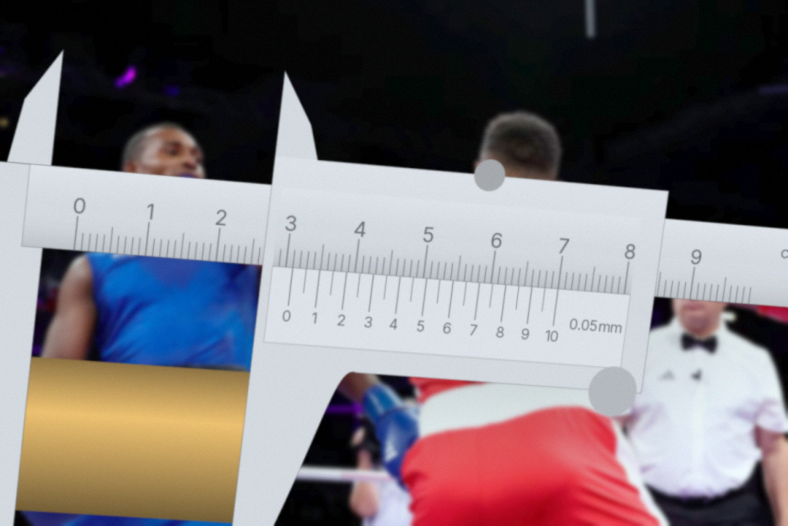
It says {"value": 31.0, "unit": "mm"}
